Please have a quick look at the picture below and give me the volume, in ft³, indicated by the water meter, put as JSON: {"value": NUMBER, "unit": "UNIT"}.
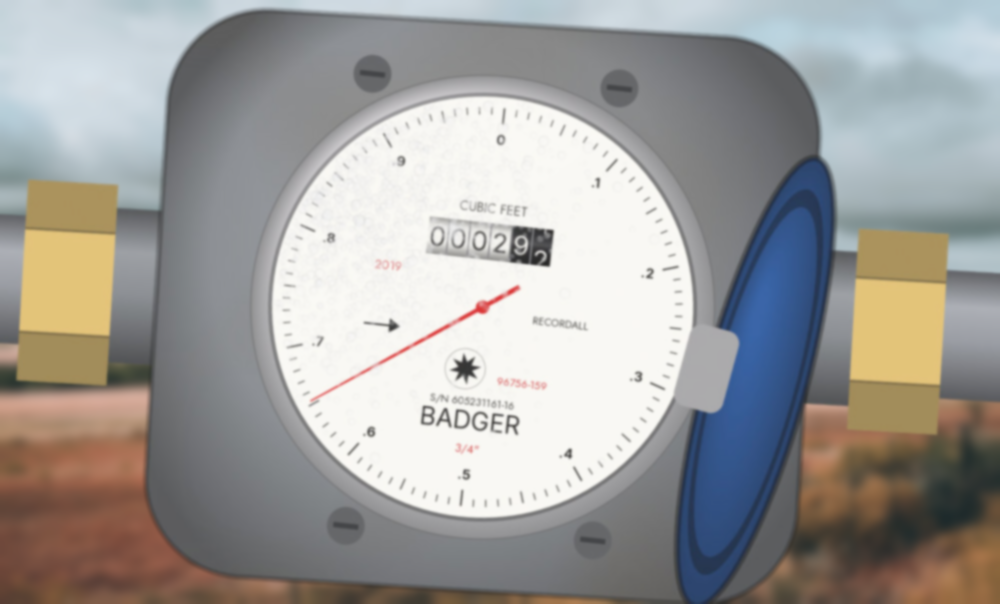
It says {"value": 291.65, "unit": "ft³"}
